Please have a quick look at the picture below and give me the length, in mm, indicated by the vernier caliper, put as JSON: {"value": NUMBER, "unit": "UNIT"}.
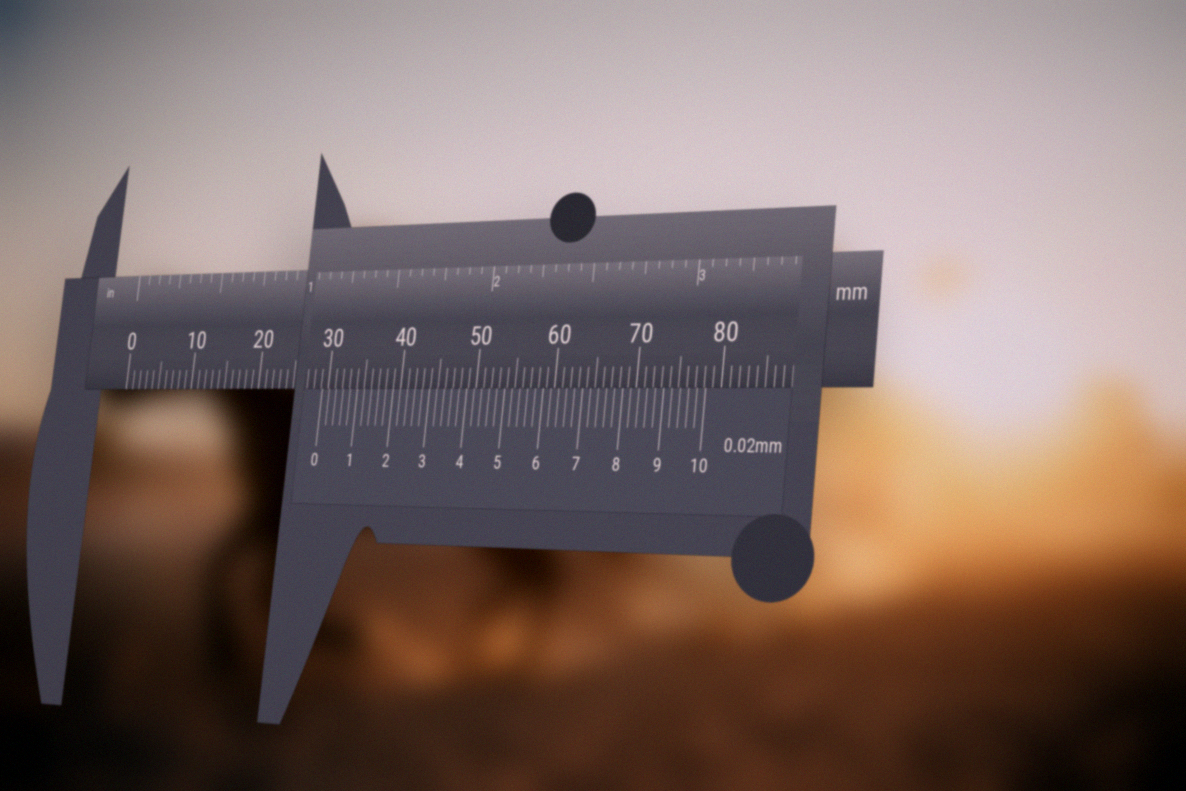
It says {"value": 29.2, "unit": "mm"}
